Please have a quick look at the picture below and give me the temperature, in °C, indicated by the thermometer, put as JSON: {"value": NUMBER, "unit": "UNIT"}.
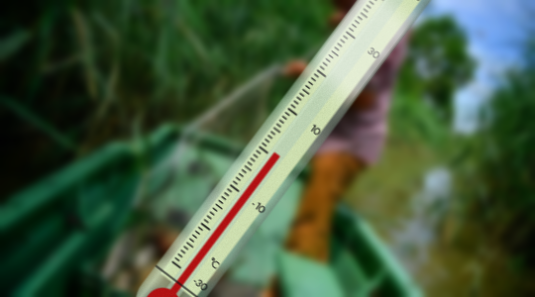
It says {"value": 1, "unit": "°C"}
